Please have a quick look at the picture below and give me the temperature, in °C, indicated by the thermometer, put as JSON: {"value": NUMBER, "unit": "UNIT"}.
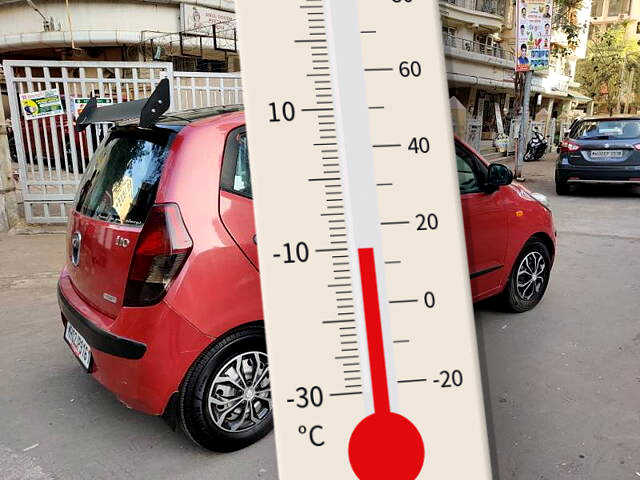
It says {"value": -10, "unit": "°C"}
